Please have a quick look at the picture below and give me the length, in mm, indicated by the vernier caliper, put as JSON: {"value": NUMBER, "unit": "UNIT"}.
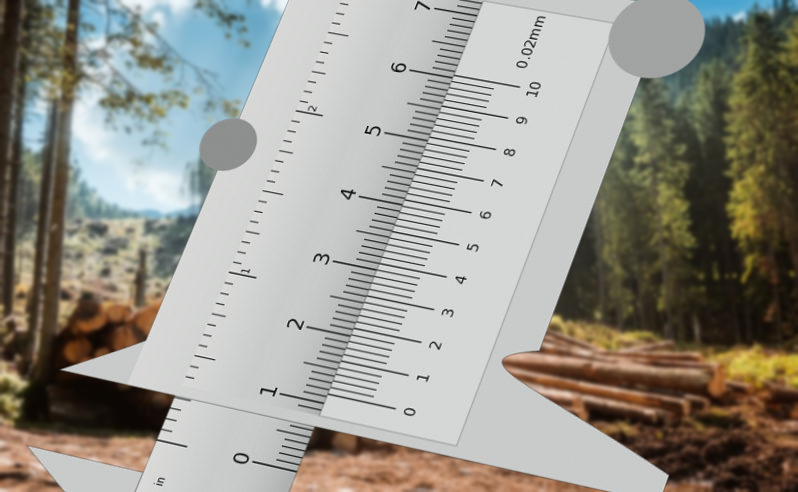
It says {"value": 11.4, "unit": "mm"}
